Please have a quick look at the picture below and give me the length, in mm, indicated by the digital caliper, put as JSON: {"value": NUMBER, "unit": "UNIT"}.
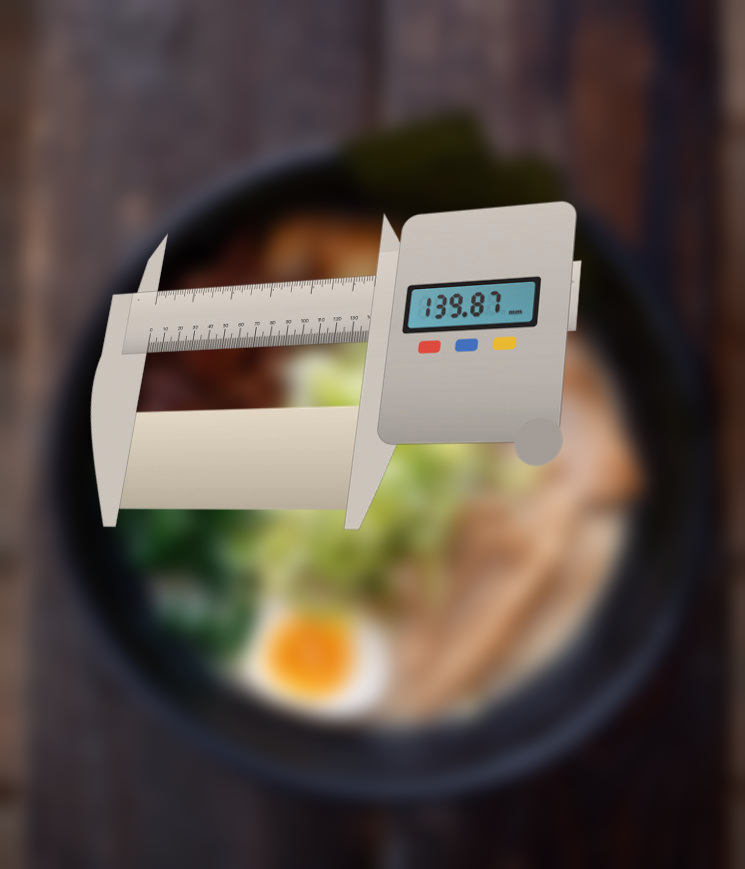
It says {"value": 139.87, "unit": "mm"}
